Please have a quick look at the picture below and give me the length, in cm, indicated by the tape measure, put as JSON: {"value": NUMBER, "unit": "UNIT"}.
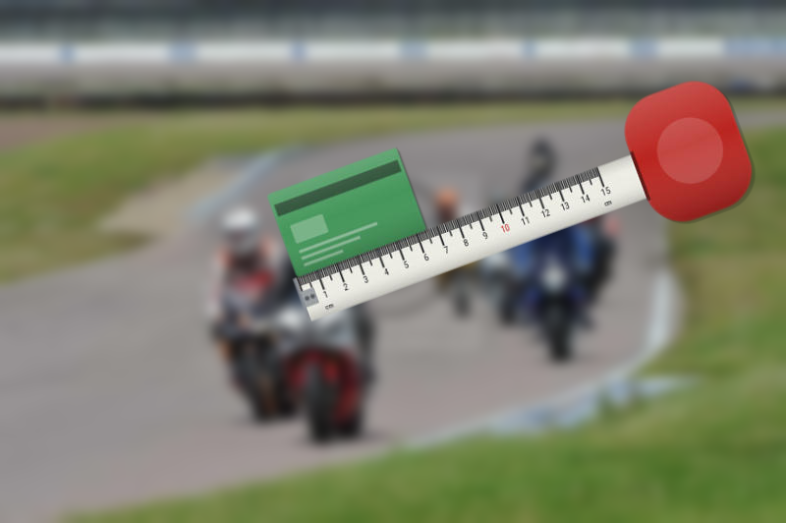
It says {"value": 6.5, "unit": "cm"}
